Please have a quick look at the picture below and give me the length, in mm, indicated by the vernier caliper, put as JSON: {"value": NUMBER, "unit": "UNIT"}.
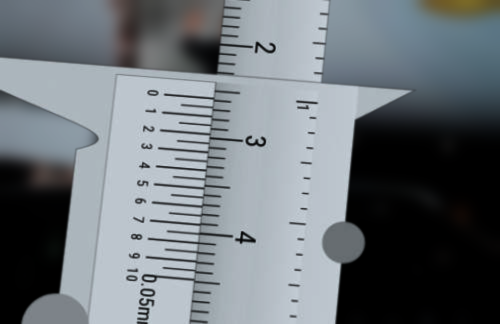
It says {"value": 25.8, "unit": "mm"}
